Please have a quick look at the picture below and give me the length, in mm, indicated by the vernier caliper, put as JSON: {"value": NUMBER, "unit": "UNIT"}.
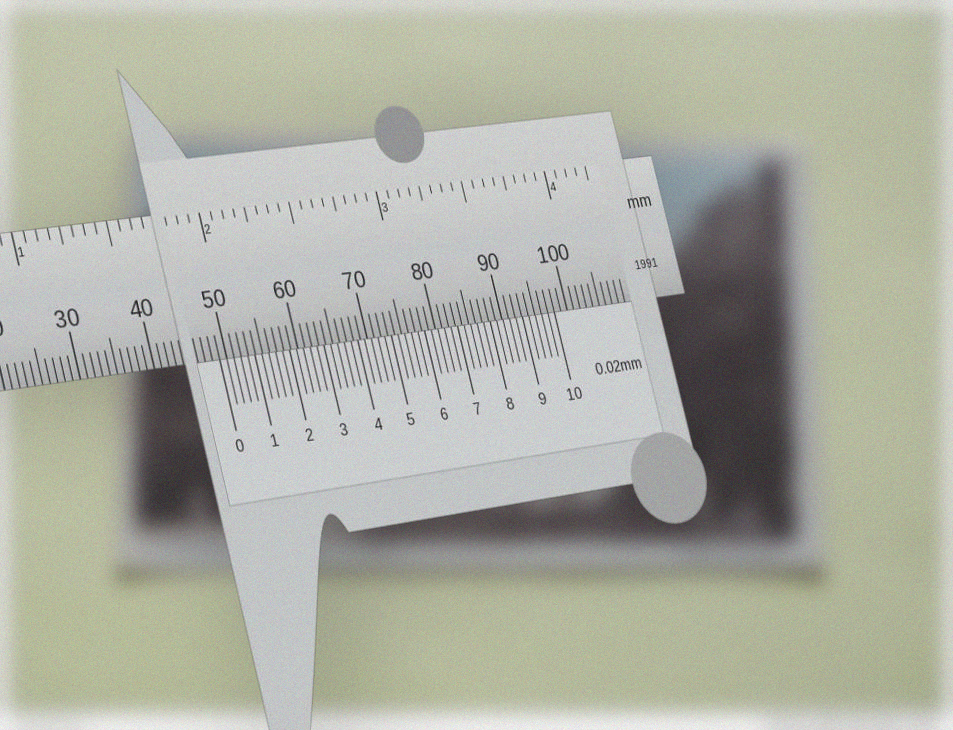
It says {"value": 49.0, "unit": "mm"}
